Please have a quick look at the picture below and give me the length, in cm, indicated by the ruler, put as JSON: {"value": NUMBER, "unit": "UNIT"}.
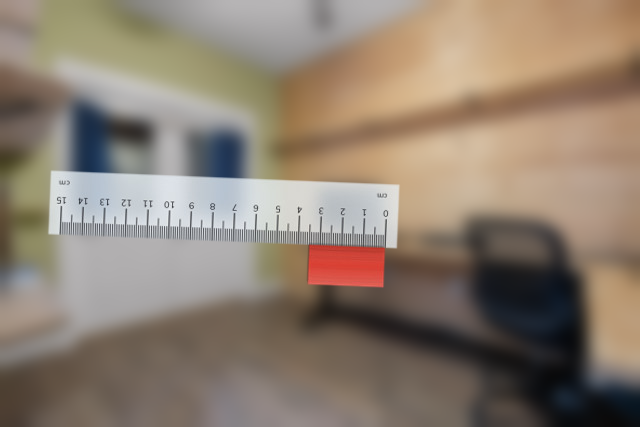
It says {"value": 3.5, "unit": "cm"}
